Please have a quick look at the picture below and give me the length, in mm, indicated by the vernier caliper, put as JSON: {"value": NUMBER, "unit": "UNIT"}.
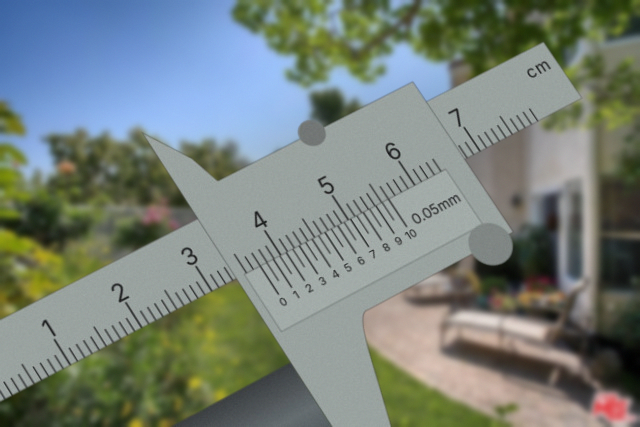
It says {"value": 37.0, "unit": "mm"}
